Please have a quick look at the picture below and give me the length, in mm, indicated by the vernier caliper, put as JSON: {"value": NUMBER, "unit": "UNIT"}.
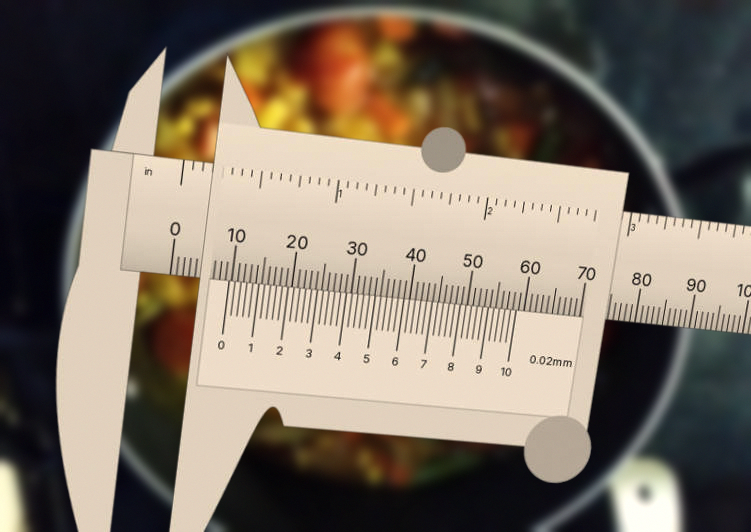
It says {"value": 9.6, "unit": "mm"}
